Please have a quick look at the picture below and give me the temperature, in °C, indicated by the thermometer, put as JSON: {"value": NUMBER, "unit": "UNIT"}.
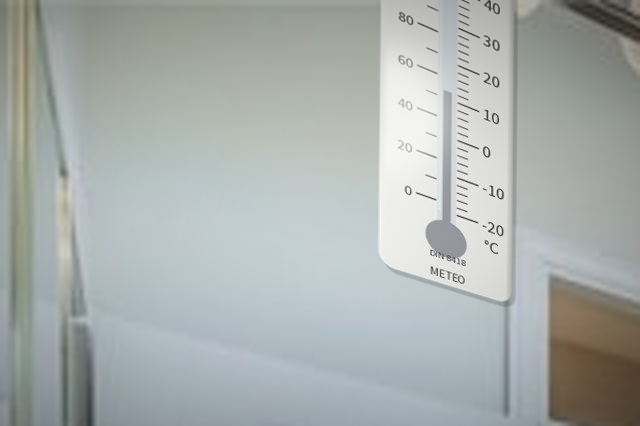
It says {"value": 12, "unit": "°C"}
